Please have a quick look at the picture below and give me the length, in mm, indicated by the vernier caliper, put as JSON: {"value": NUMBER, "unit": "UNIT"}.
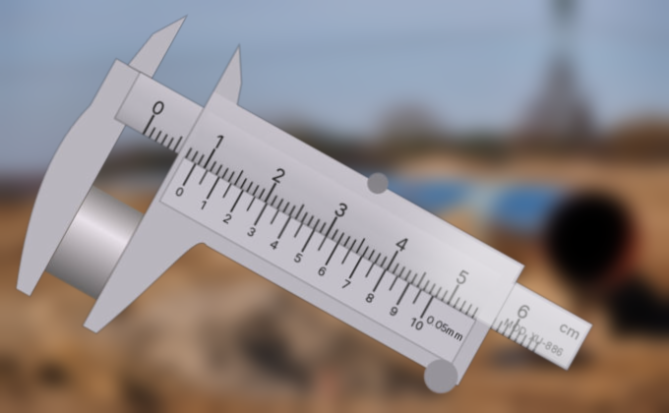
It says {"value": 8.6, "unit": "mm"}
